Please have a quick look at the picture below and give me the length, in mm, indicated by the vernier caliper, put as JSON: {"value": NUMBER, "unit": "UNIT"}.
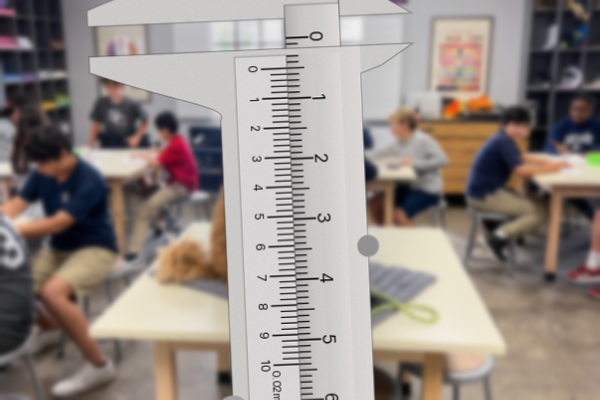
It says {"value": 5.0, "unit": "mm"}
